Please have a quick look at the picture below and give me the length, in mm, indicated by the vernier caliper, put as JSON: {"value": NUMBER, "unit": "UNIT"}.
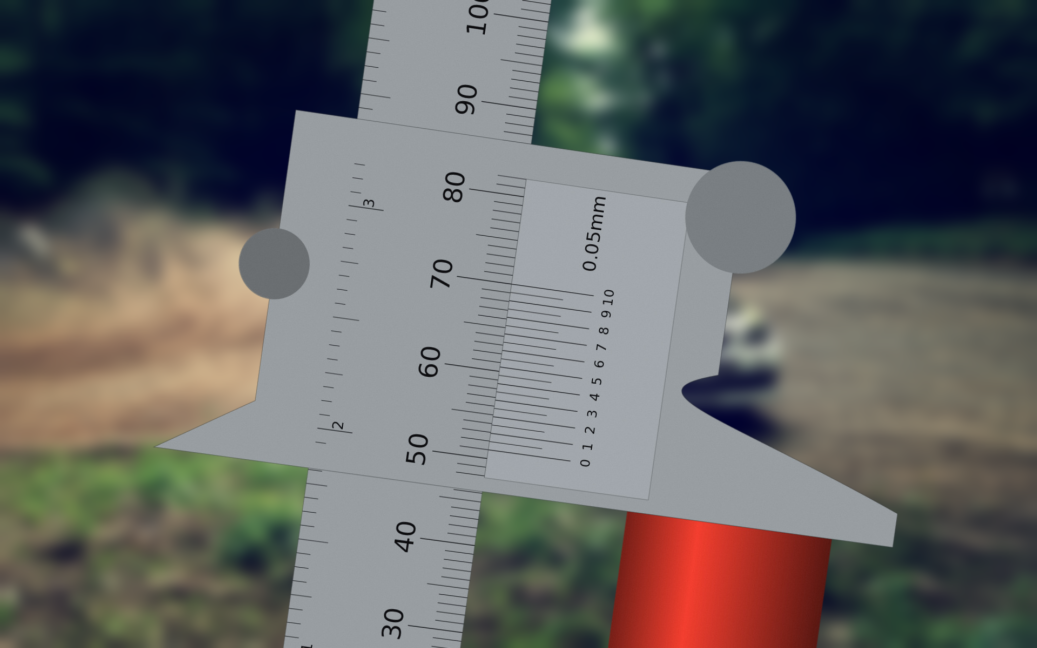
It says {"value": 51.0, "unit": "mm"}
